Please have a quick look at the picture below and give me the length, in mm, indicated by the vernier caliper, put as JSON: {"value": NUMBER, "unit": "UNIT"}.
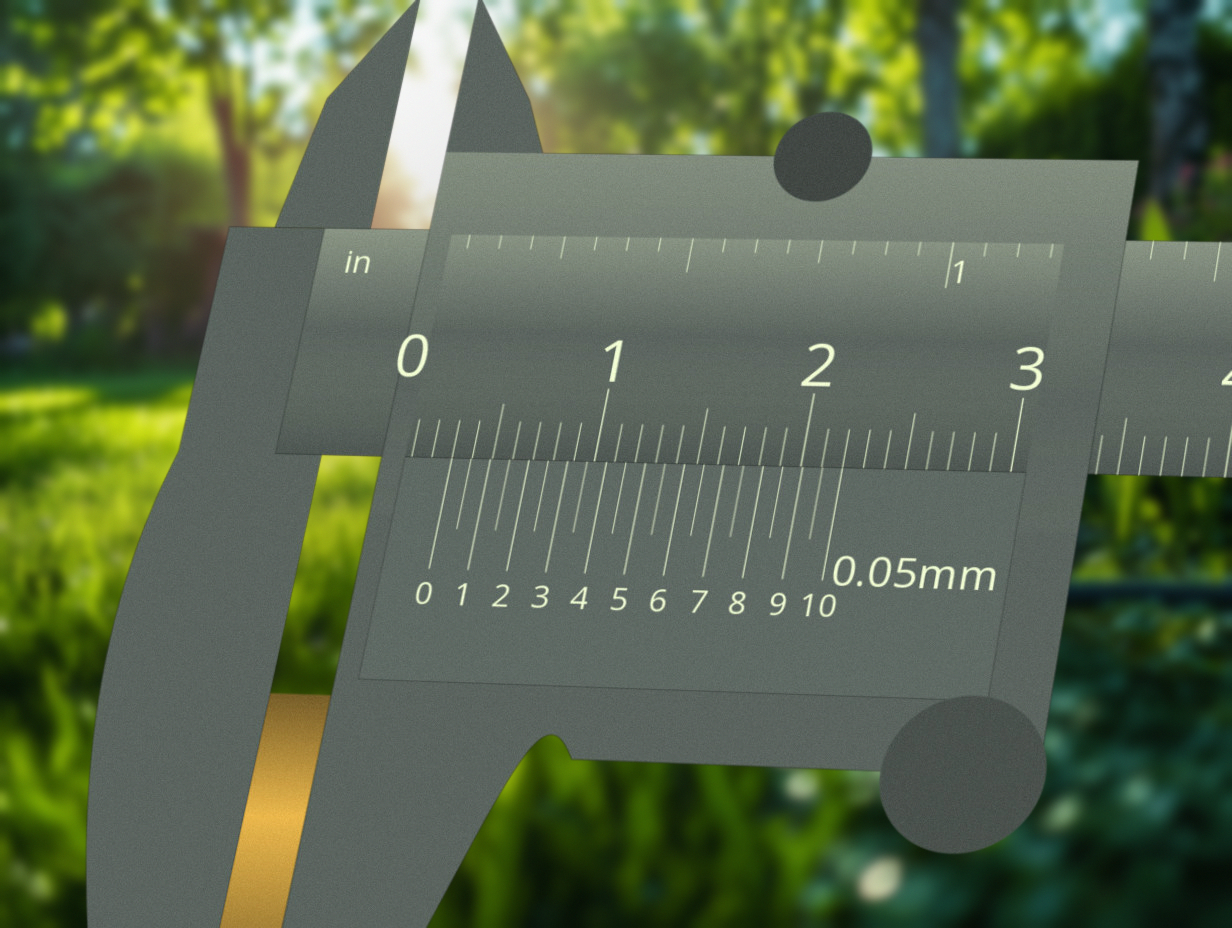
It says {"value": 3.0, "unit": "mm"}
